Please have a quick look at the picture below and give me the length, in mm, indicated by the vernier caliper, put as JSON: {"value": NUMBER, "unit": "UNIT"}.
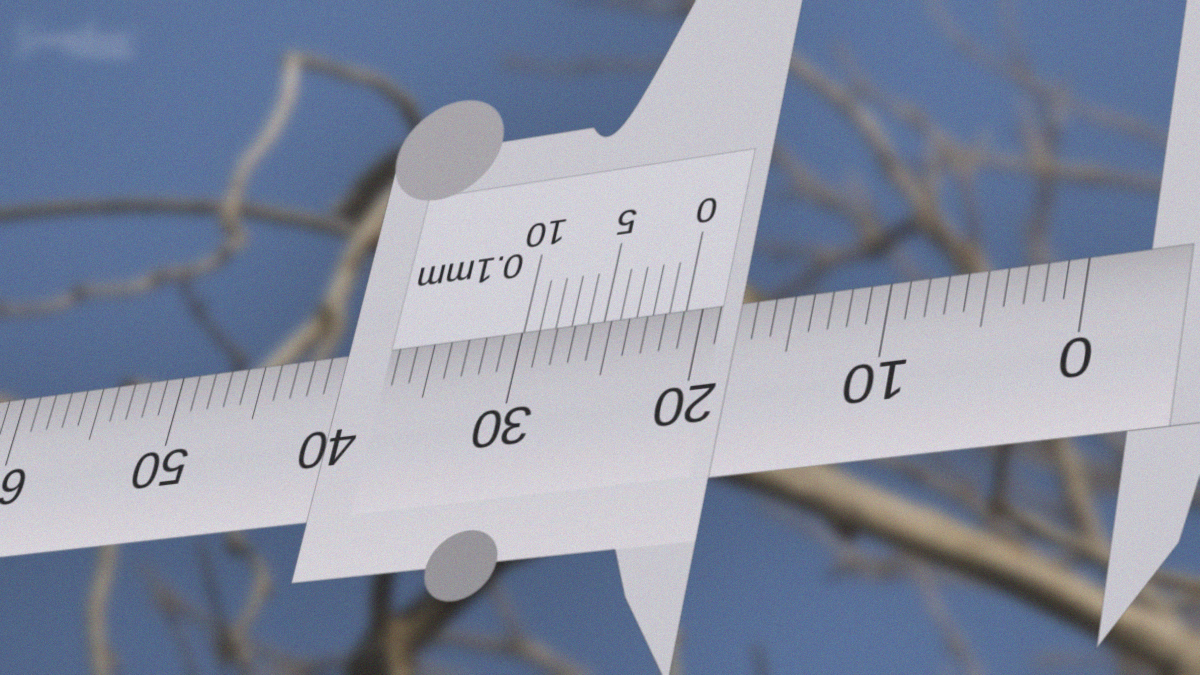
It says {"value": 20.9, "unit": "mm"}
